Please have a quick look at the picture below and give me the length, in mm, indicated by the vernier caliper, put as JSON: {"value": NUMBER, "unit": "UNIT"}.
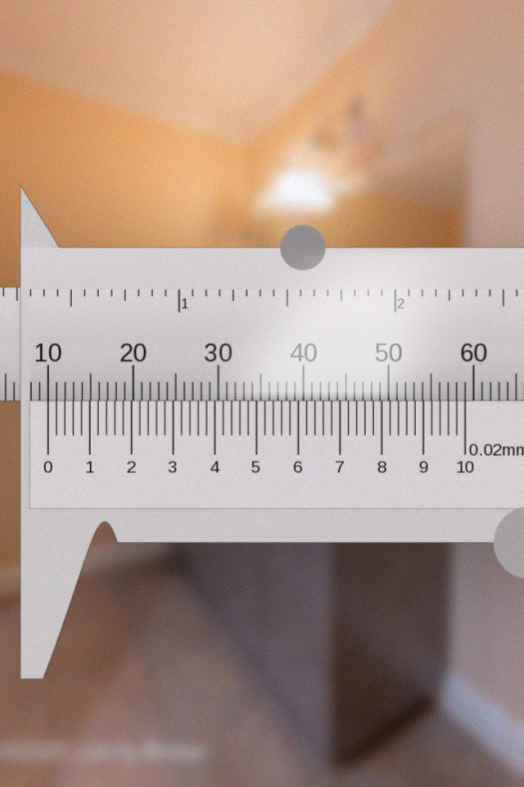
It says {"value": 10.0, "unit": "mm"}
